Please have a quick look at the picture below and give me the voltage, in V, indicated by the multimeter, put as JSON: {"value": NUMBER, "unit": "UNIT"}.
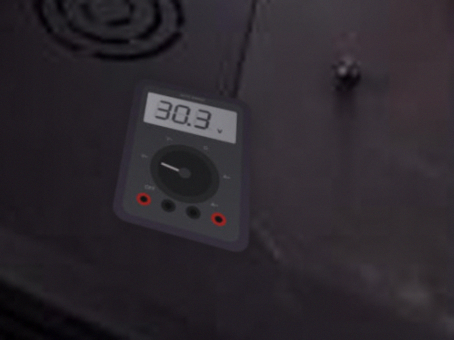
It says {"value": 30.3, "unit": "V"}
